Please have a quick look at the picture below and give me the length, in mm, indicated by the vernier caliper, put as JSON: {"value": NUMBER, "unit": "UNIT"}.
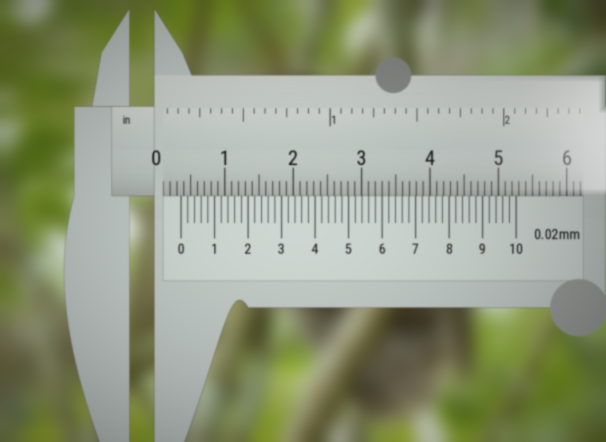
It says {"value": 3.6, "unit": "mm"}
